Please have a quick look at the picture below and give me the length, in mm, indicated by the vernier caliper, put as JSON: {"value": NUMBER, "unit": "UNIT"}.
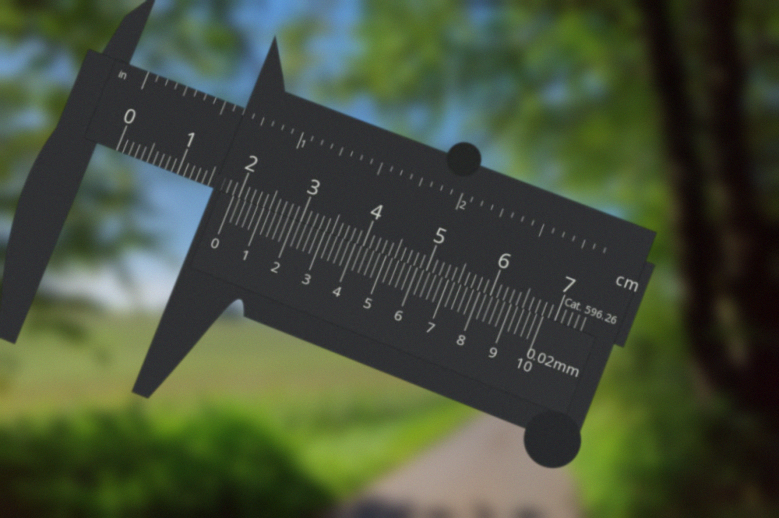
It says {"value": 19.2, "unit": "mm"}
